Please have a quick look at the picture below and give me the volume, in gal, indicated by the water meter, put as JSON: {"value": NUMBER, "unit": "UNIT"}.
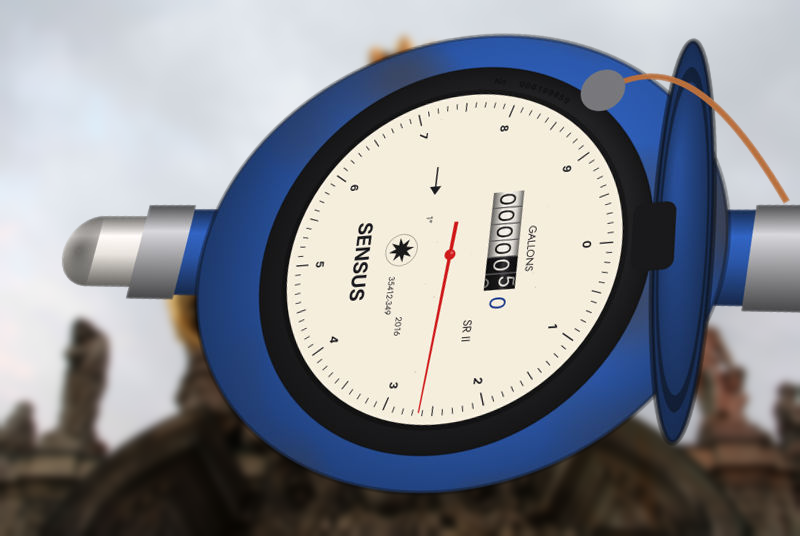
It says {"value": 52.6, "unit": "gal"}
